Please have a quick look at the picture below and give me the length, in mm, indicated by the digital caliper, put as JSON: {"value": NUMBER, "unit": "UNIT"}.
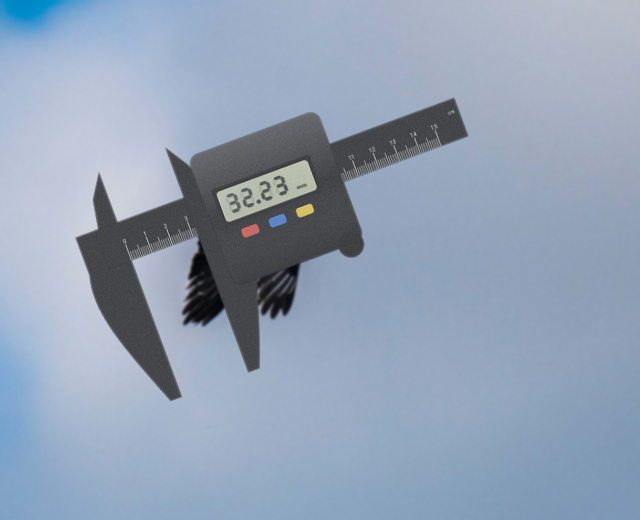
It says {"value": 32.23, "unit": "mm"}
